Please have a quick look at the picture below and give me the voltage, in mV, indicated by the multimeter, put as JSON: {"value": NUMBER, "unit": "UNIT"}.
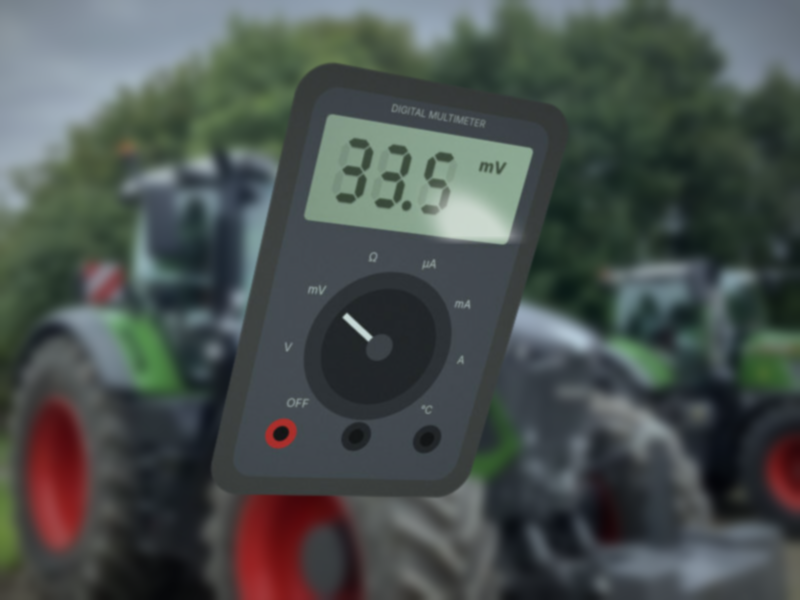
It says {"value": 33.5, "unit": "mV"}
